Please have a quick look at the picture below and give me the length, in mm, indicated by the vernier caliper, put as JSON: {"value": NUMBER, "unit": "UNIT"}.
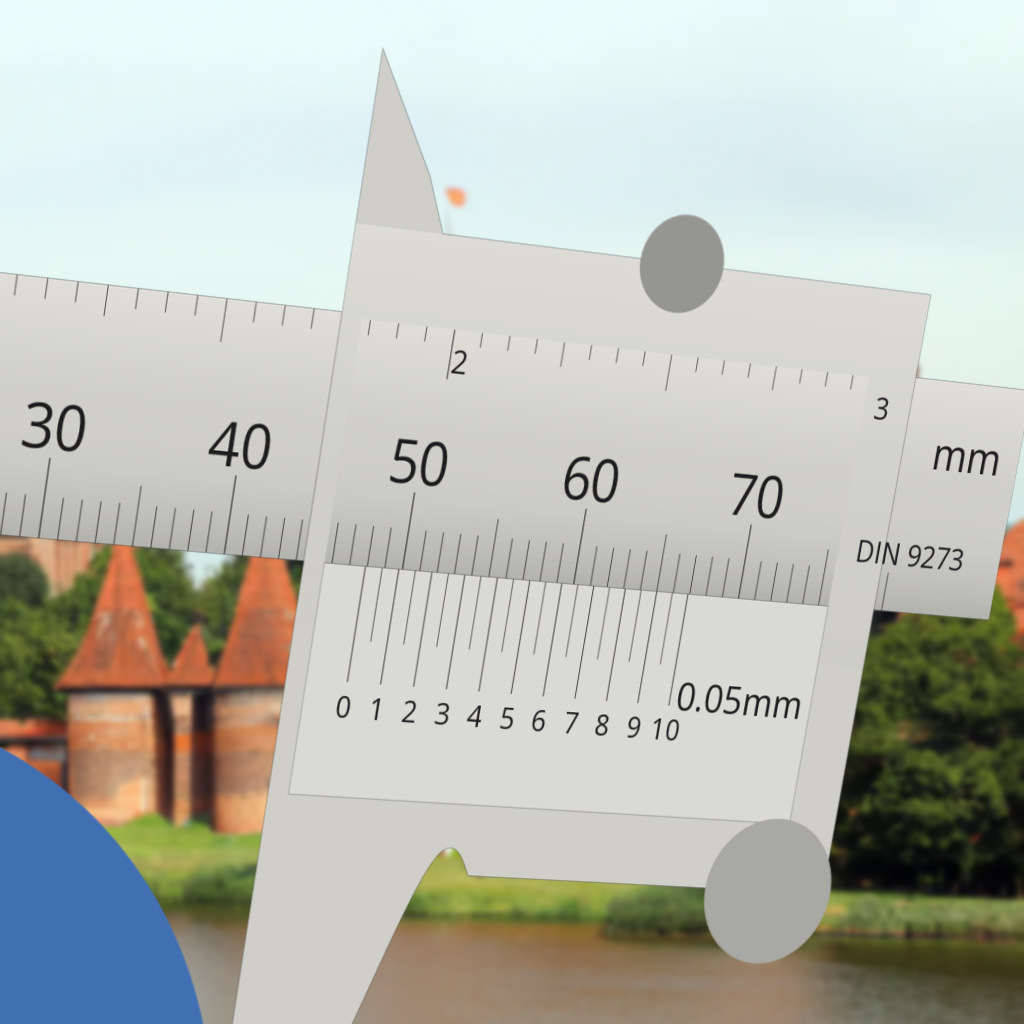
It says {"value": 47.9, "unit": "mm"}
